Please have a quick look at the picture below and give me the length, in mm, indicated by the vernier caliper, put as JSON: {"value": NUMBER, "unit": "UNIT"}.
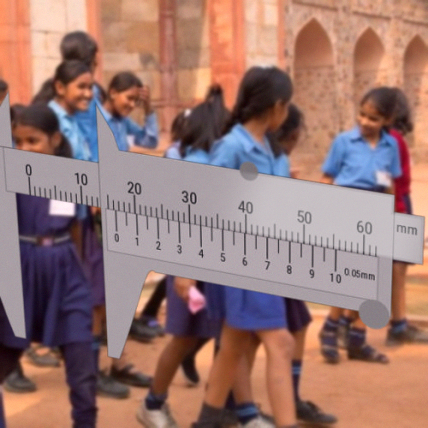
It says {"value": 16.4, "unit": "mm"}
